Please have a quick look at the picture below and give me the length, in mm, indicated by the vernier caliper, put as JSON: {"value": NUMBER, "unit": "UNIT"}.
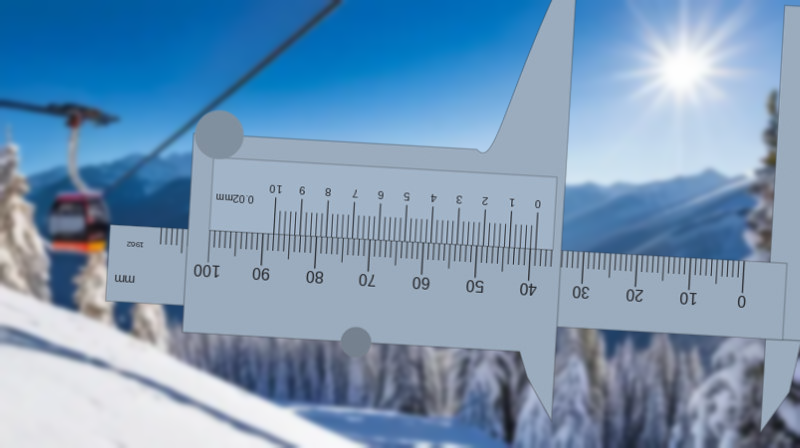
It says {"value": 39.0, "unit": "mm"}
